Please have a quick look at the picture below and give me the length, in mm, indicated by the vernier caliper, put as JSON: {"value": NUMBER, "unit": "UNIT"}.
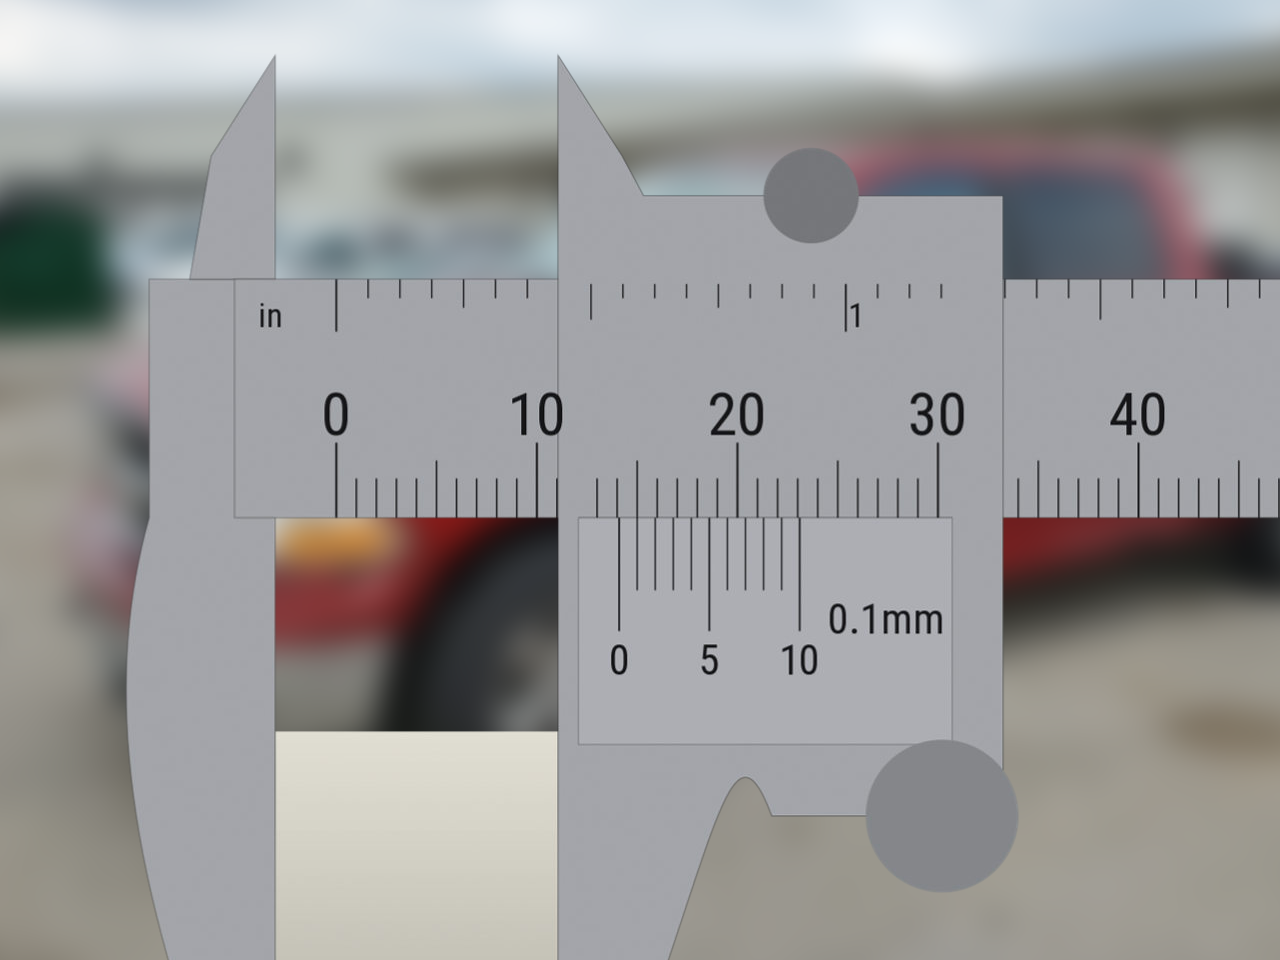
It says {"value": 14.1, "unit": "mm"}
